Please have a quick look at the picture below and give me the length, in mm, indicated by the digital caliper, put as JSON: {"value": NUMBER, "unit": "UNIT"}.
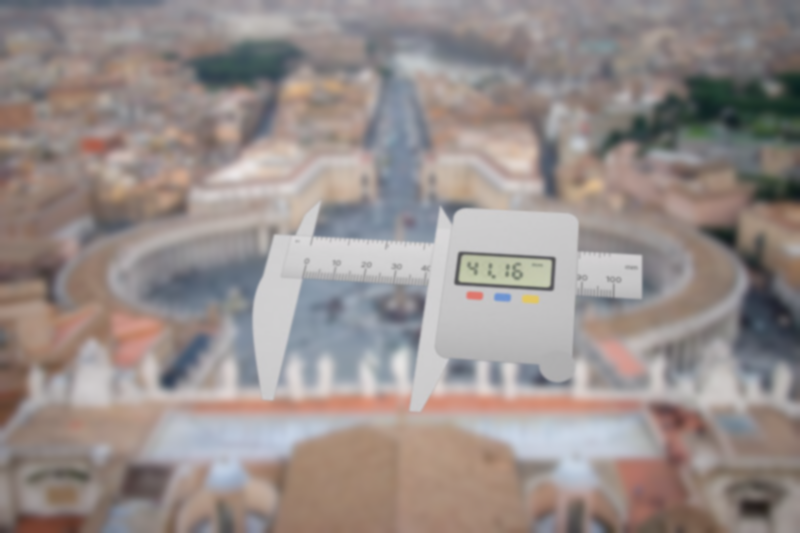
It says {"value": 41.16, "unit": "mm"}
